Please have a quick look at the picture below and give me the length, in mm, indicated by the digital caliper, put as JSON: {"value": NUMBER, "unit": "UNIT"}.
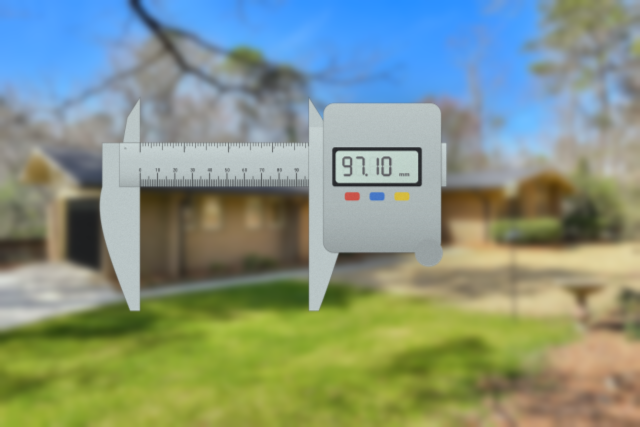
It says {"value": 97.10, "unit": "mm"}
